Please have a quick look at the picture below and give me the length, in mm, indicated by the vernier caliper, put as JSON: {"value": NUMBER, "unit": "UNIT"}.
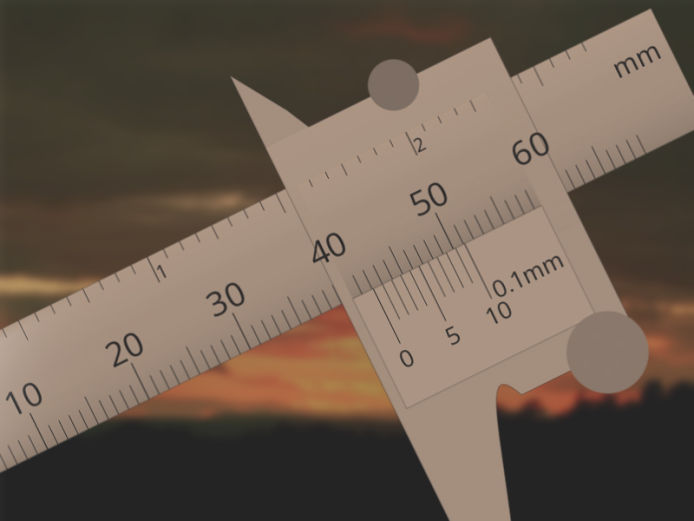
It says {"value": 42.1, "unit": "mm"}
